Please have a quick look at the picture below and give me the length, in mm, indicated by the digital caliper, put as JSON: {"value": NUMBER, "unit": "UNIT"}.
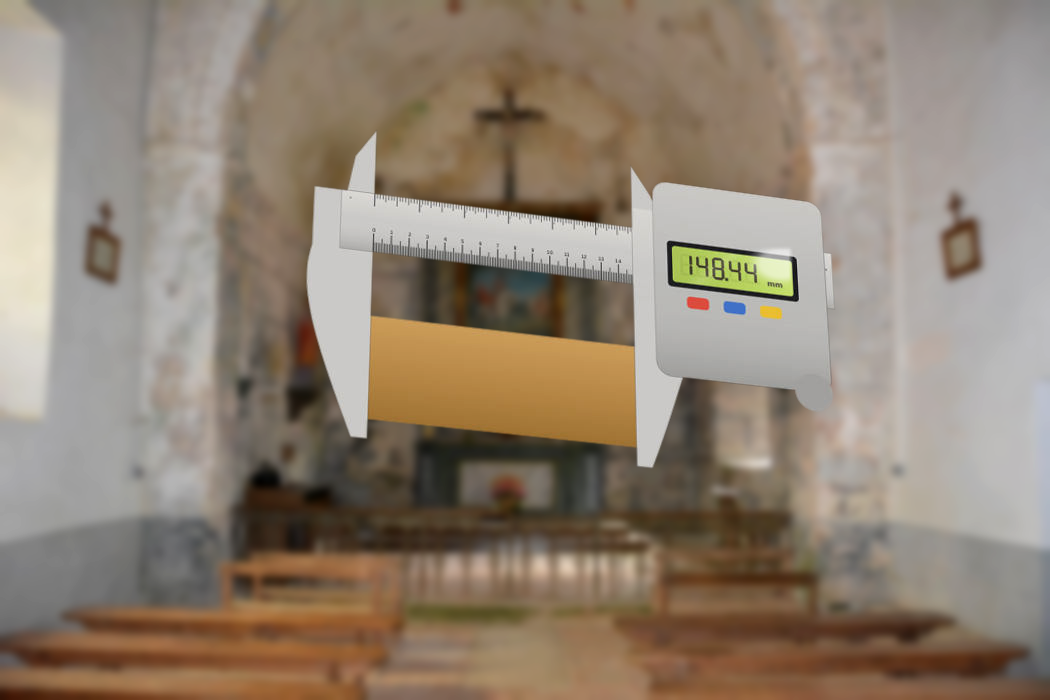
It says {"value": 148.44, "unit": "mm"}
